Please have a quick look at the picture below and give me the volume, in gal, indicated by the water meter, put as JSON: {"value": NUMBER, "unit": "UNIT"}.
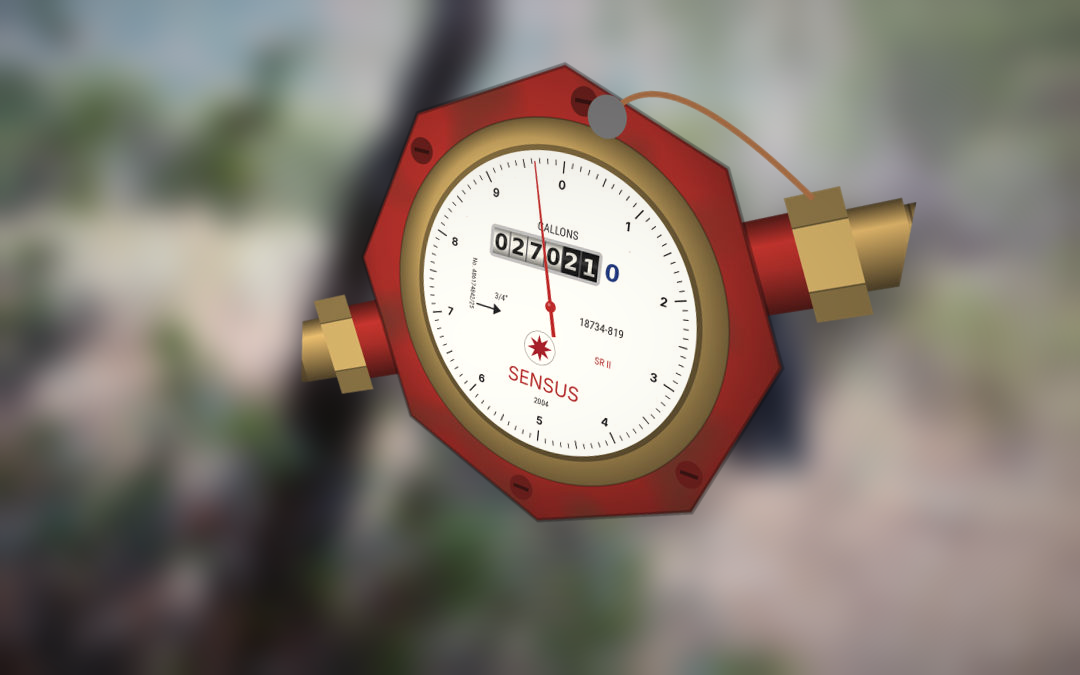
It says {"value": 270209.6, "unit": "gal"}
